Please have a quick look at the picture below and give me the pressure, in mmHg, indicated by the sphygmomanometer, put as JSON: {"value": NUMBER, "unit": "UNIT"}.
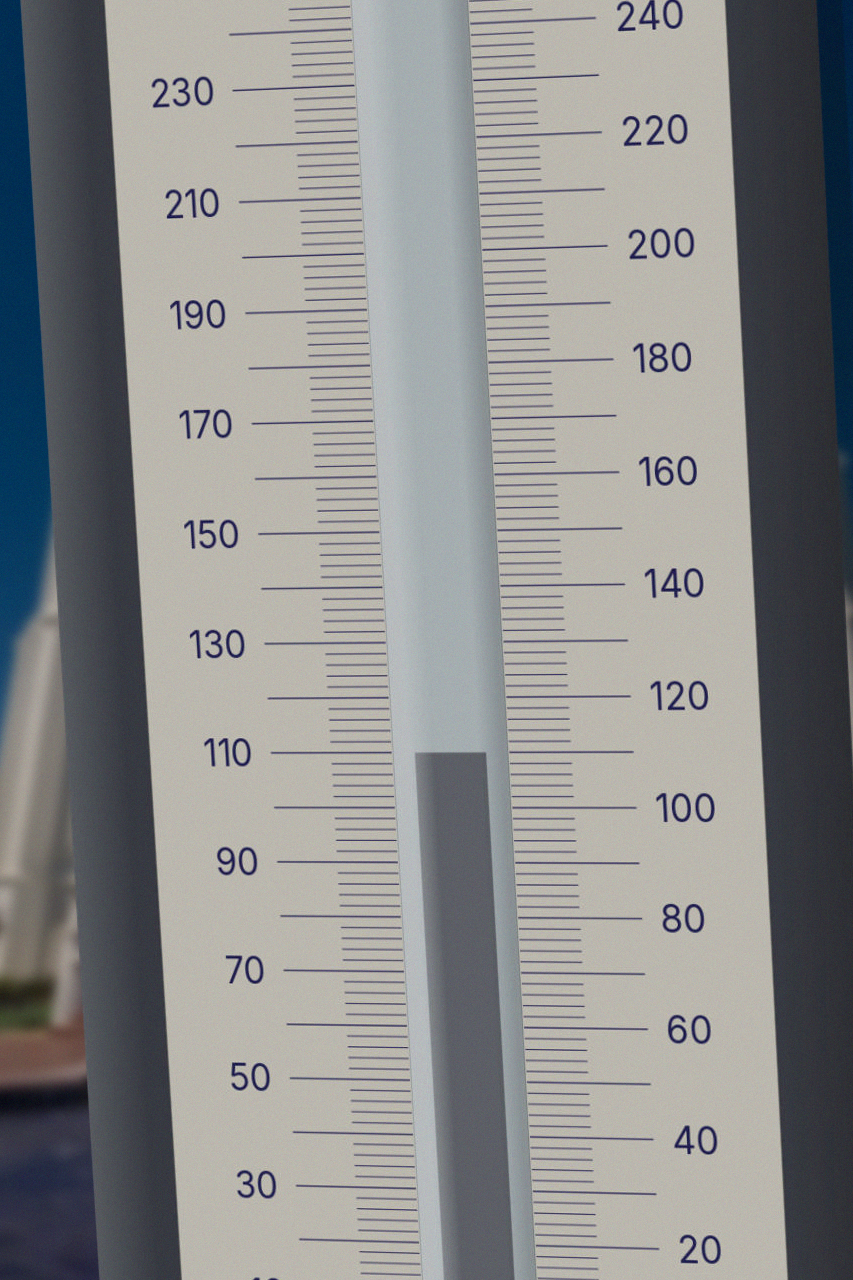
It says {"value": 110, "unit": "mmHg"}
